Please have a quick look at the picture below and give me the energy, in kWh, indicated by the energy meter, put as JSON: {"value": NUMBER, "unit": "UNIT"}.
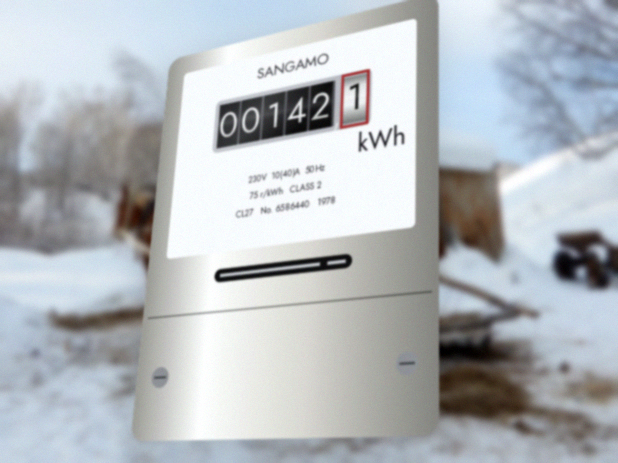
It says {"value": 142.1, "unit": "kWh"}
